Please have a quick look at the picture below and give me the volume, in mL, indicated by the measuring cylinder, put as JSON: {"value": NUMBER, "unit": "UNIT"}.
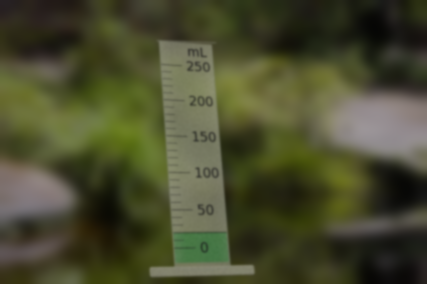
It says {"value": 20, "unit": "mL"}
